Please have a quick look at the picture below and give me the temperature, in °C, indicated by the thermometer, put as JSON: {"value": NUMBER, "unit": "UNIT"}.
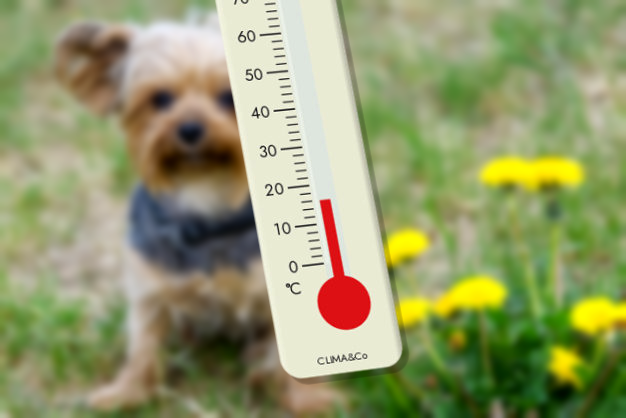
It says {"value": 16, "unit": "°C"}
